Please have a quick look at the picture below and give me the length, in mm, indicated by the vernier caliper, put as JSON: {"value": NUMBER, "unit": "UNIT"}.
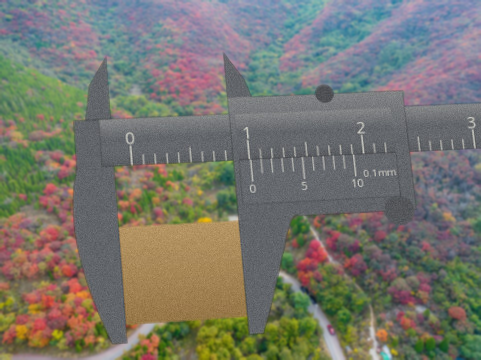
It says {"value": 10.1, "unit": "mm"}
